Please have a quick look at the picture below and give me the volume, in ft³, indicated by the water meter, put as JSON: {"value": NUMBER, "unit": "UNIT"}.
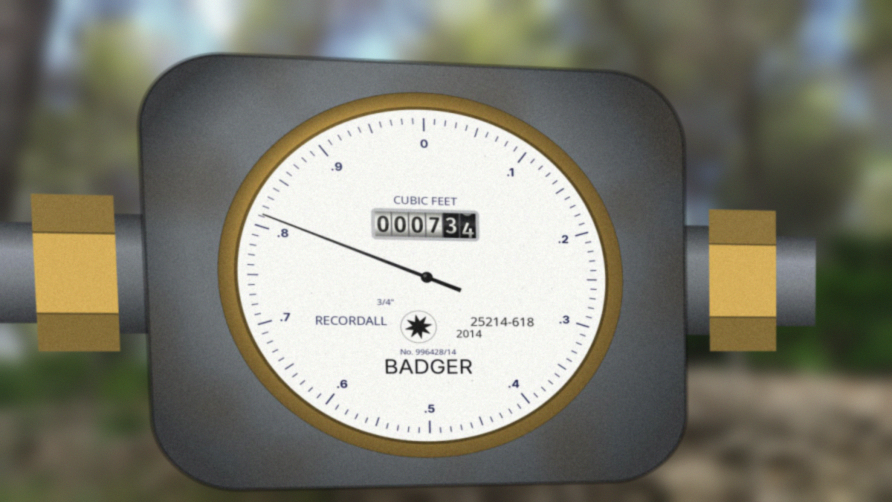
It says {"value": 733.81, "unit": "ft³"}
